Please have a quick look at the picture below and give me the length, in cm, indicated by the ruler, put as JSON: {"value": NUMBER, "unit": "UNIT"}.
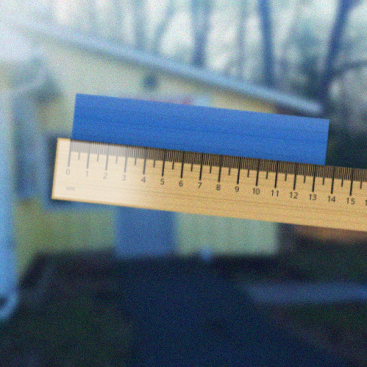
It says {"value": 13.5, "unit": "cm"}
